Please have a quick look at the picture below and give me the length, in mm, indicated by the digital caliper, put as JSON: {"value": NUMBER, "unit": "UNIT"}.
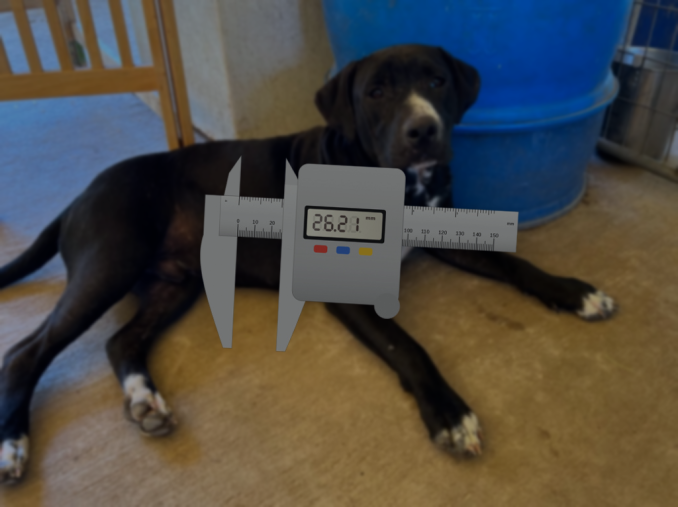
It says {"value": 26.21, "unit": "mm"}
